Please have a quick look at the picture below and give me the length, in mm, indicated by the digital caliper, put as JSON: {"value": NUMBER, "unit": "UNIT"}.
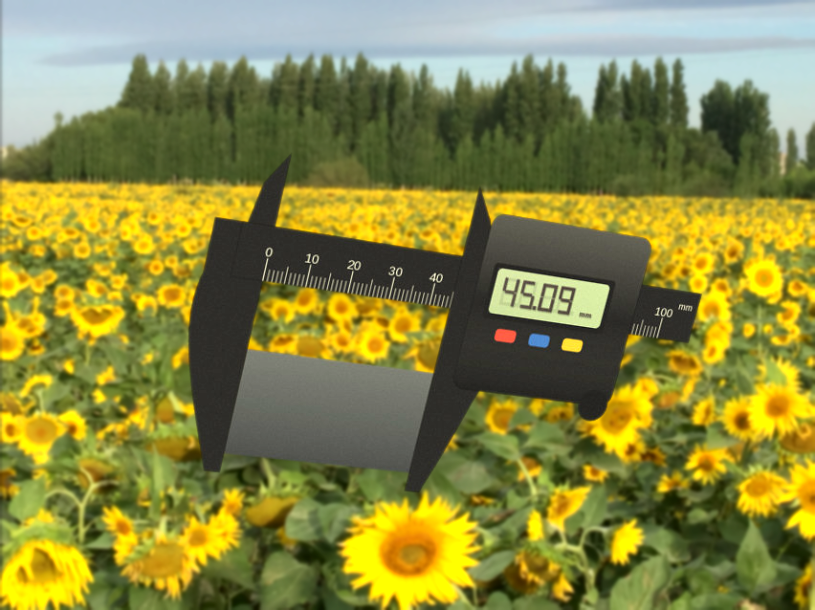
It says {"value": 45.09, "unit": "mm"}
